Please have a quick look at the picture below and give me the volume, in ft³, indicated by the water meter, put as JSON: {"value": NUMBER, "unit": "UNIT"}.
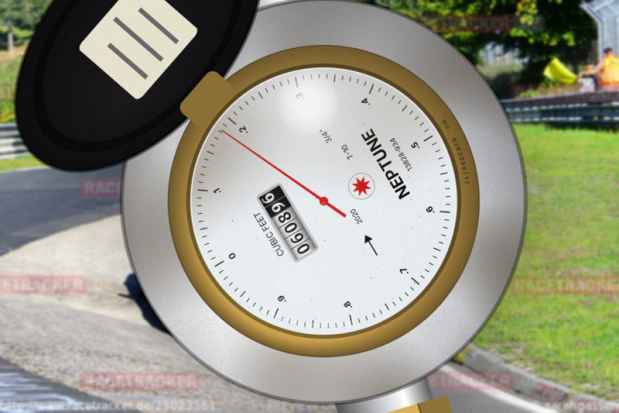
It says {"value": 60896.18, "unit": "ft³"}
